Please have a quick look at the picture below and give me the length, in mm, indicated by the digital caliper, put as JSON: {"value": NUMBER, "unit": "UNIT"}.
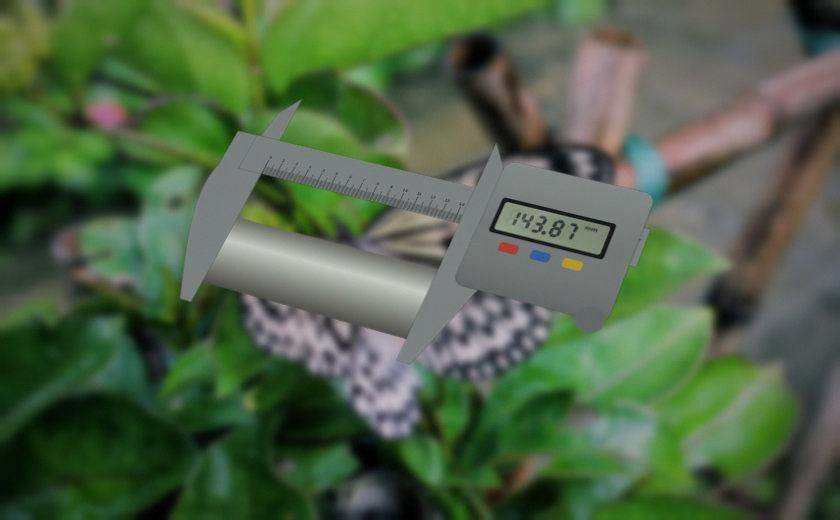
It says {"value": 143.87, "unit": "mm"}
